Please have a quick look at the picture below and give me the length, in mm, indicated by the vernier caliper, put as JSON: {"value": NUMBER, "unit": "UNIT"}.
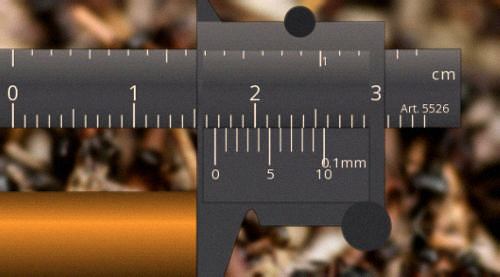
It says {"value": 16.7, "unit": "mm"}
